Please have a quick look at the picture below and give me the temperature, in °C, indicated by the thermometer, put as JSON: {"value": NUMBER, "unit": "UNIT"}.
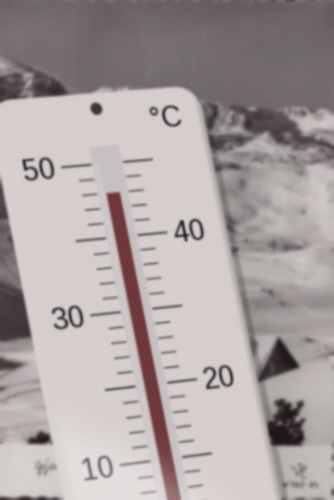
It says {"value": 46, "unit": "°C"}
